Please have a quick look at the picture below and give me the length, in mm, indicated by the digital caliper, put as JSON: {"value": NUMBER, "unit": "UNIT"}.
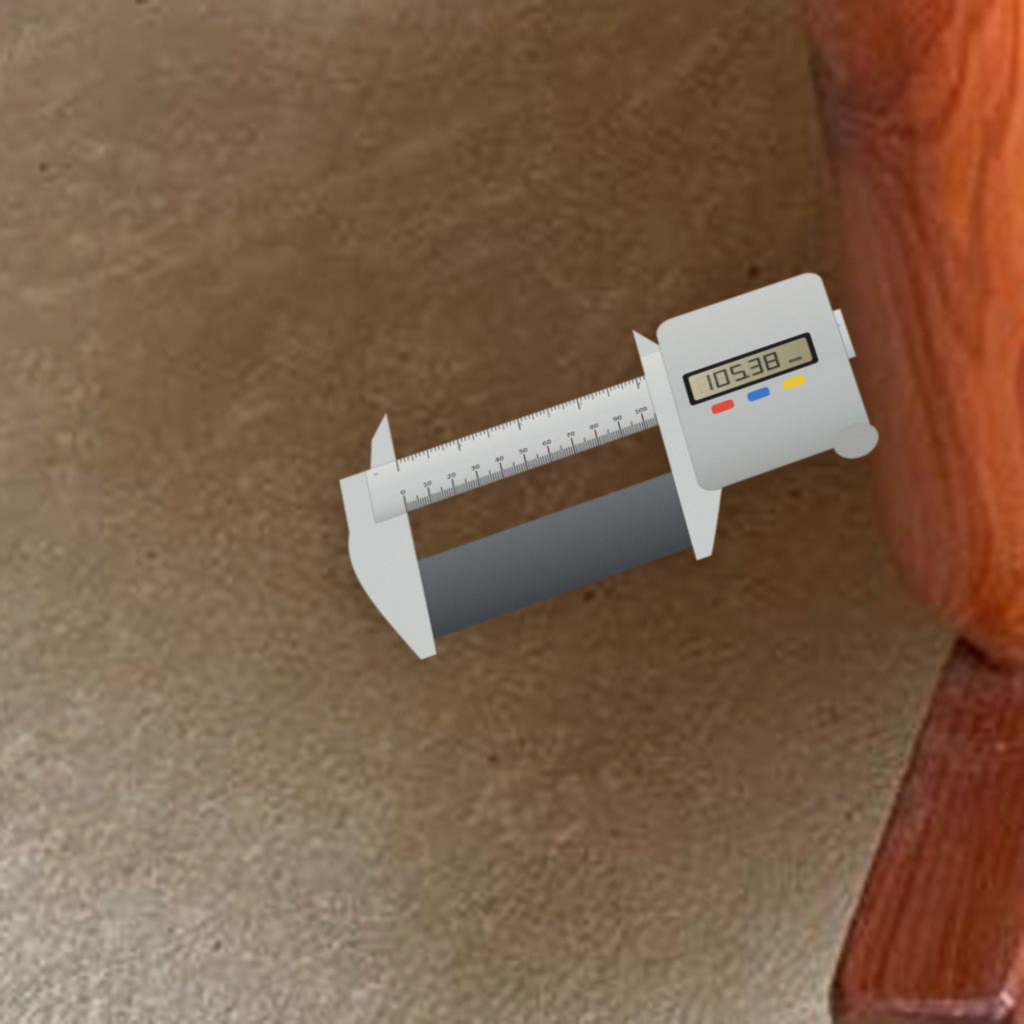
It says {"value": 105.38, "unit": "mm"}
